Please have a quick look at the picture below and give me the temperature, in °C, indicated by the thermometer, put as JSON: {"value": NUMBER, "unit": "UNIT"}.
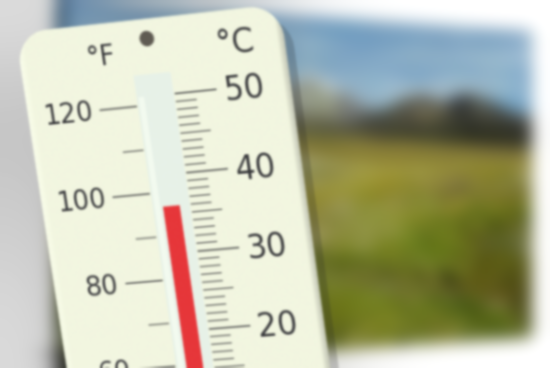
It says {"value": 36, "unit": "°C"}
